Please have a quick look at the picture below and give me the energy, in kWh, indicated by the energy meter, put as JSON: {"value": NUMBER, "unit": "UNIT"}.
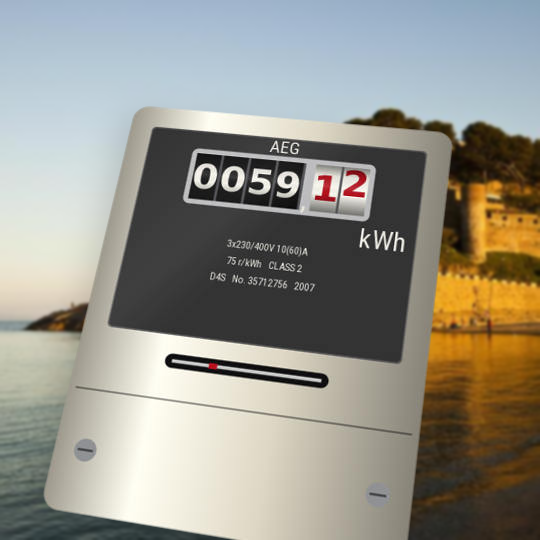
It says {"value": 59.12, "unit": "kWh"}
